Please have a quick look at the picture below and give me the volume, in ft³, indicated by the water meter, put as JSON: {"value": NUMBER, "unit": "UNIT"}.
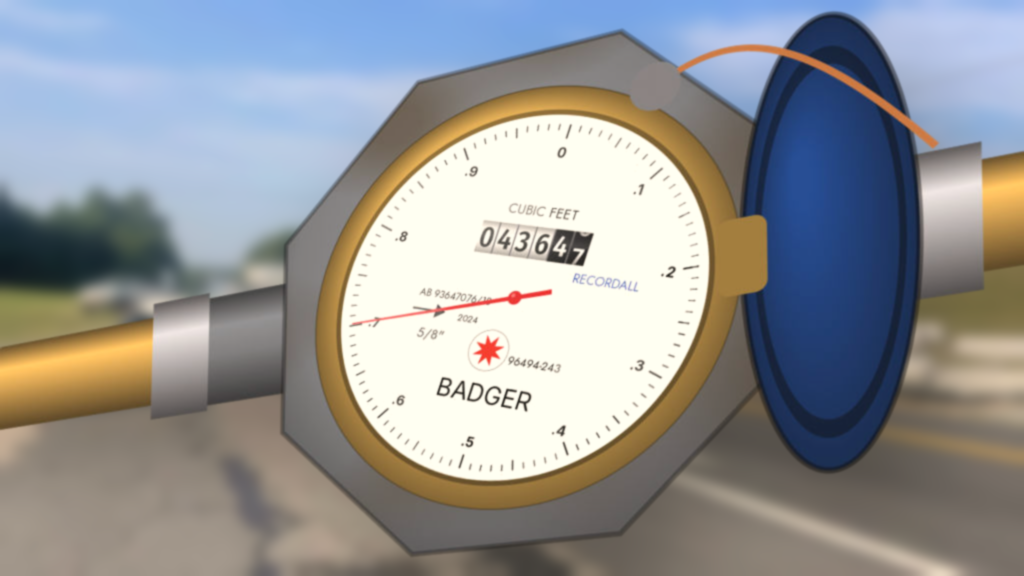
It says {"value": 43646.70, "unit": "ft³"}
